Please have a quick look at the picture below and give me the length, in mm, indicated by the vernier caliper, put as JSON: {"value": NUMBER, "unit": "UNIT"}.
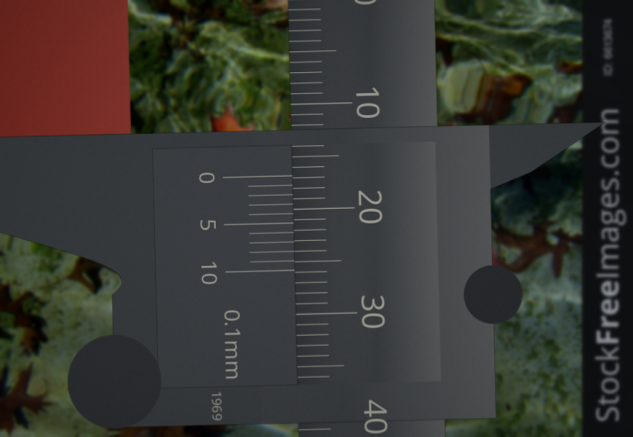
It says {"value": 16.8, "unit": "mm"}
